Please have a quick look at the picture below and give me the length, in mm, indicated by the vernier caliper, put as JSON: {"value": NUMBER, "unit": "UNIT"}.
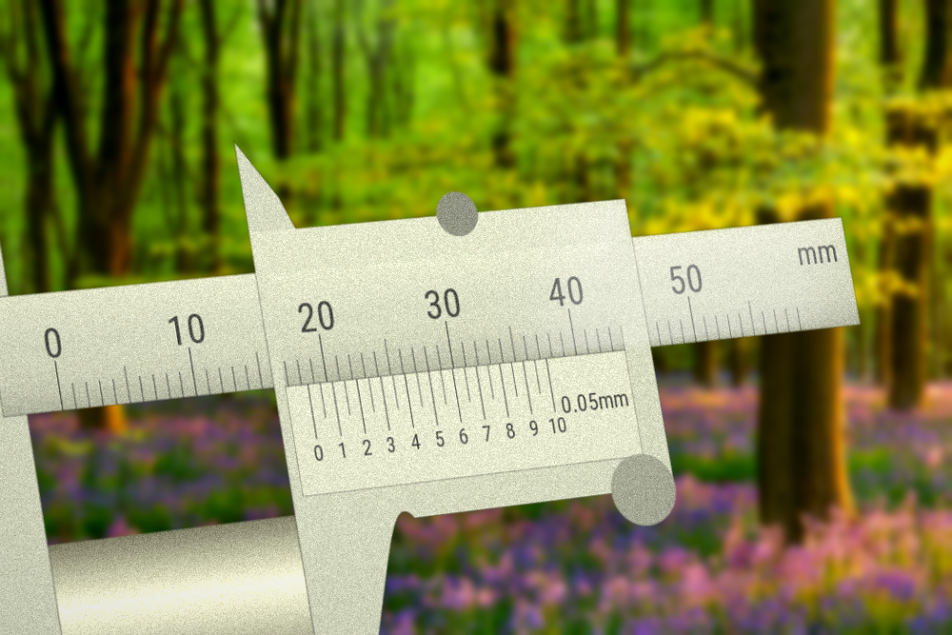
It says {"value": 18.5, "unit": "mm"}
